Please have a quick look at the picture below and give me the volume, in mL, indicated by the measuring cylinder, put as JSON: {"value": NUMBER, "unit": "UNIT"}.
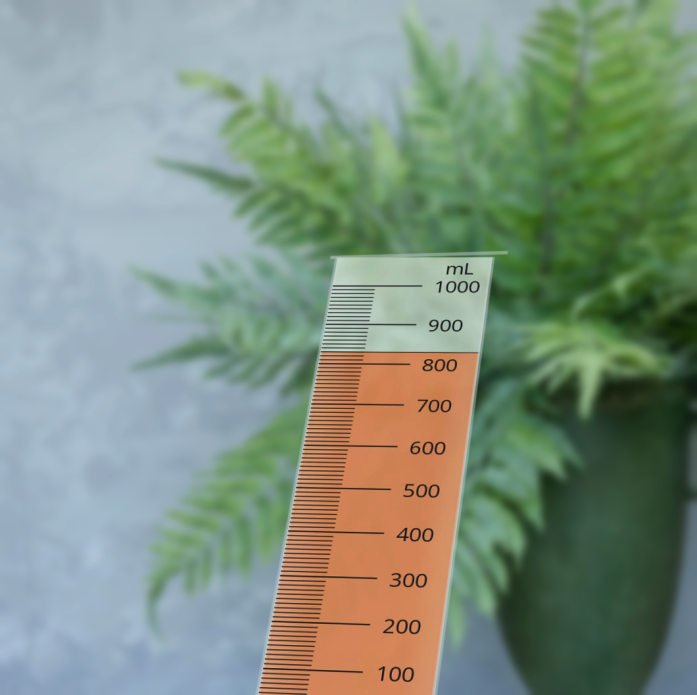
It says {"value": 830, "unit": "mL"}
